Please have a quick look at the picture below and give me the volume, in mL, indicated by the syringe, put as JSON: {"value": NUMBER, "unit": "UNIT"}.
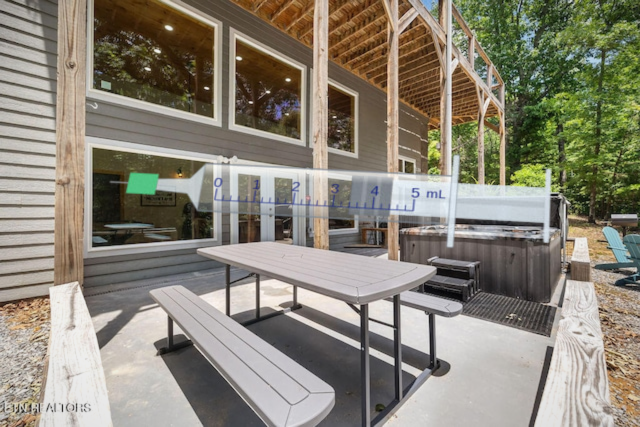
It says {"value": 3.4, "unit": "mL"}
